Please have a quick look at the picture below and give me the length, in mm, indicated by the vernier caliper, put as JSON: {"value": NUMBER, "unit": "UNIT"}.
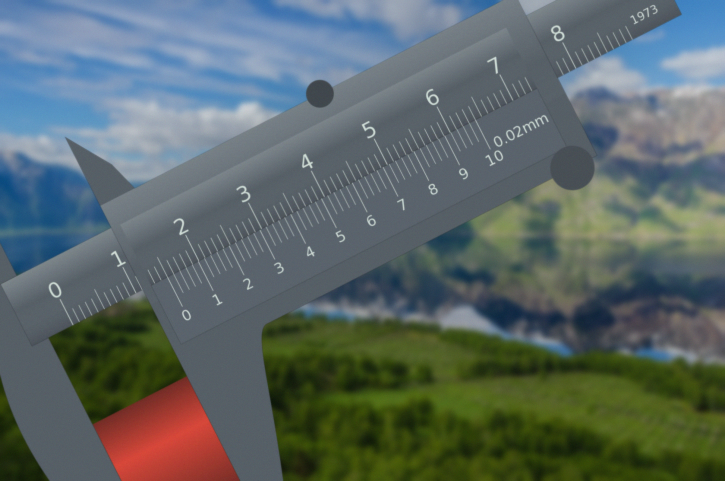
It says {"value": 15.0, "unit": "mm"}
